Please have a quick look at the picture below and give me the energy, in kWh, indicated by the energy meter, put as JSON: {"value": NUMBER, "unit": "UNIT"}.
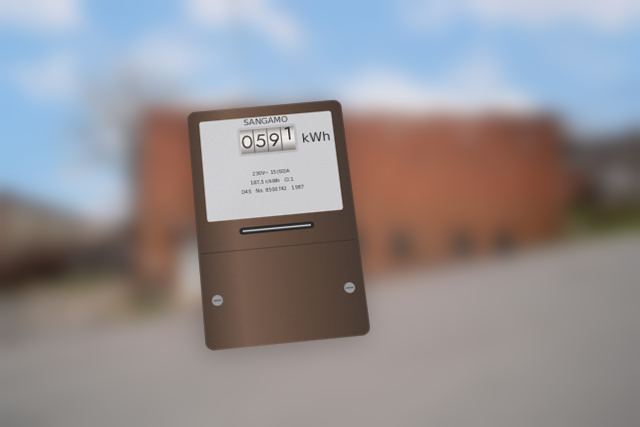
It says {"value": 591, "unit": "kWh"}
